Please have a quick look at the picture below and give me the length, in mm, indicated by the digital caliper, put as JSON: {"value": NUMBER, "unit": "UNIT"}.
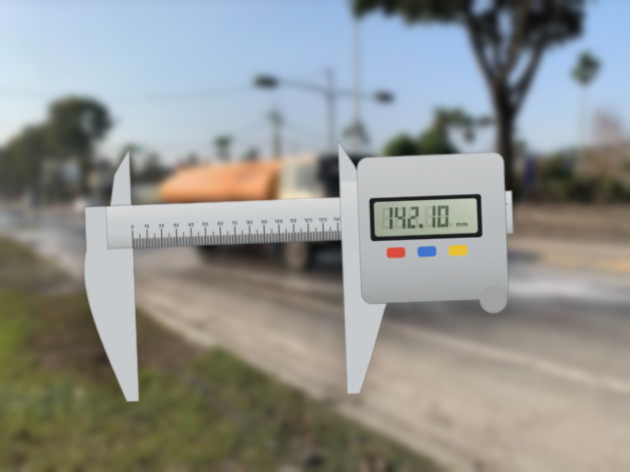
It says {"value": 142.10, "unit": "mm"}
